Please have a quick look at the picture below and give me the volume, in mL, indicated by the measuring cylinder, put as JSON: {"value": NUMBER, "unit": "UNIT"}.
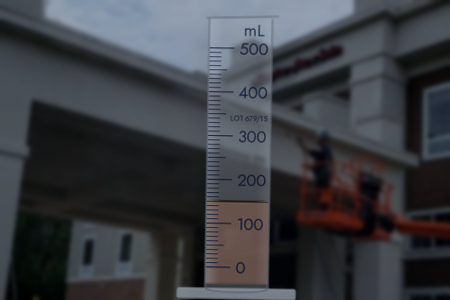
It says {"value": 150, "unit": "mL"}
